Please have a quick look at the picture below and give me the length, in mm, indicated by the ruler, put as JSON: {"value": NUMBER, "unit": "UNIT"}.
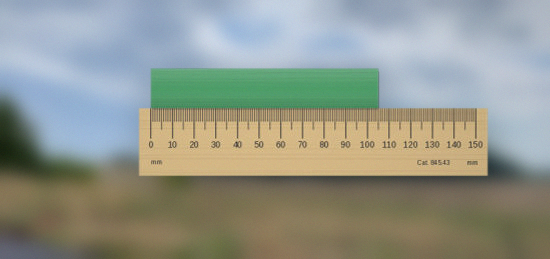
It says {"value": 105, "unit": "mm"}
